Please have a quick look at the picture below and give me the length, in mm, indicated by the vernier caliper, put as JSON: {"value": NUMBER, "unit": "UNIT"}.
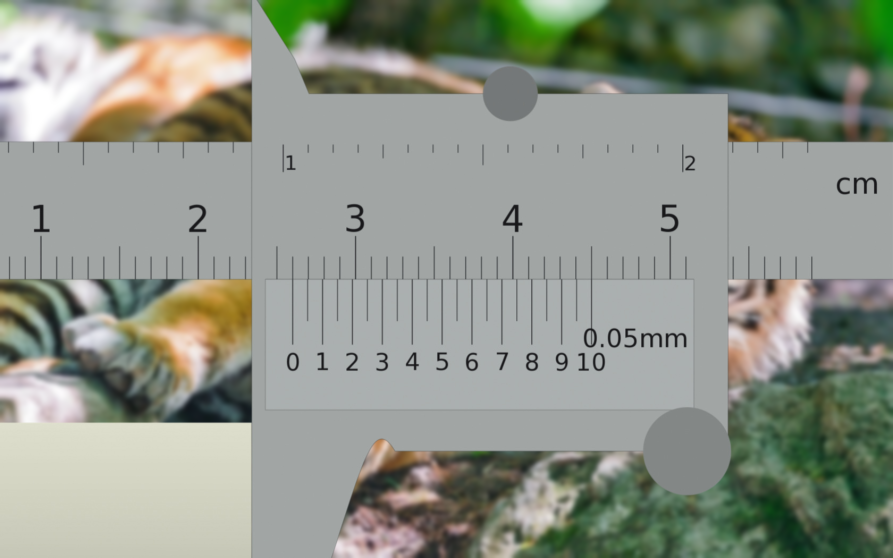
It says {"value": 26.0, "unit": "mm"}
